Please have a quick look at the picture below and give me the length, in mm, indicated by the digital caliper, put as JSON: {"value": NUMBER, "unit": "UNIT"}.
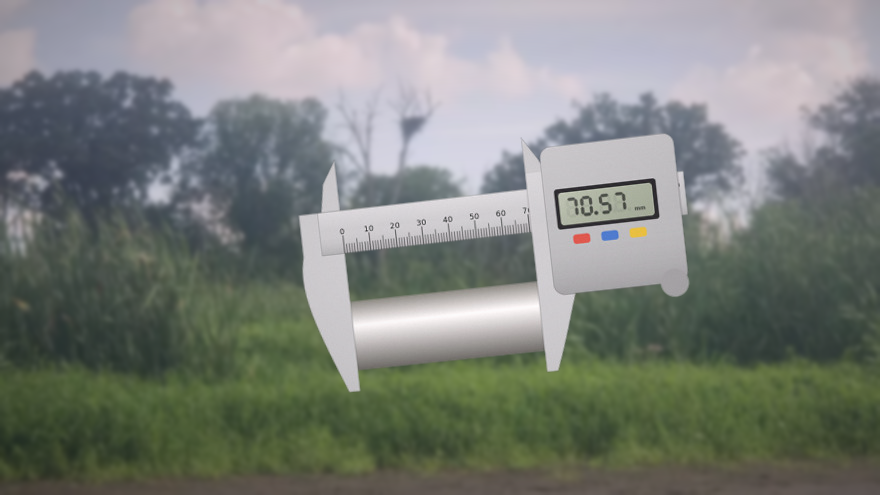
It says {"value": 70.57, "unit": "mm"}
